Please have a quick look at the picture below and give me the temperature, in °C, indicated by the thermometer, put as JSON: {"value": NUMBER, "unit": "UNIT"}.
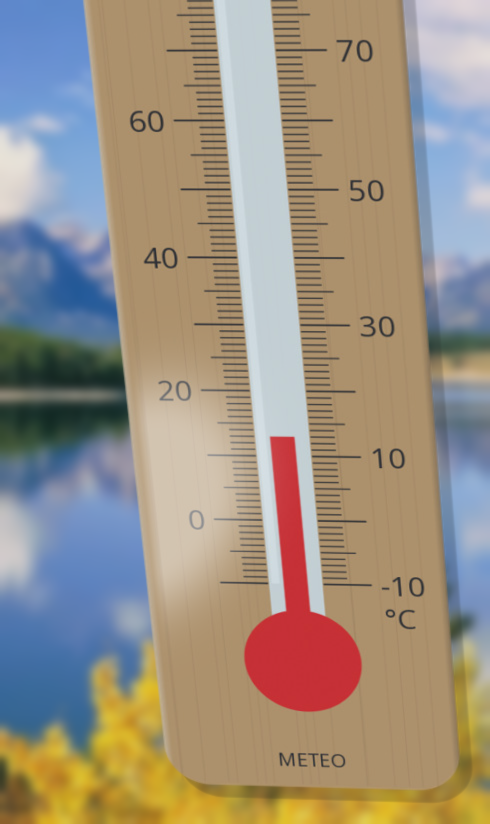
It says {"value": 13, "unit": "°C"}
